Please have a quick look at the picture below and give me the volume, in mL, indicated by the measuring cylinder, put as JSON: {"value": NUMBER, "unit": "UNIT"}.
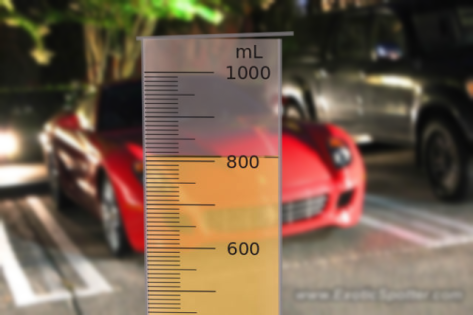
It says {"value": 810, "unit": "mL"}
